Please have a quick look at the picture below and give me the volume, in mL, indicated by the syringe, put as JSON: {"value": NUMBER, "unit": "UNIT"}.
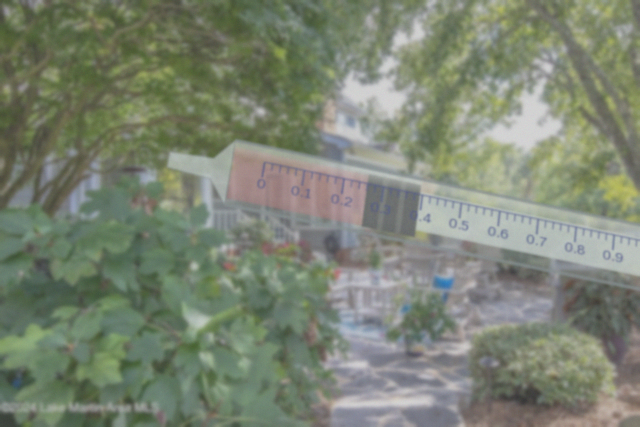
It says {"value": 0.26, "unit": "mL"}
